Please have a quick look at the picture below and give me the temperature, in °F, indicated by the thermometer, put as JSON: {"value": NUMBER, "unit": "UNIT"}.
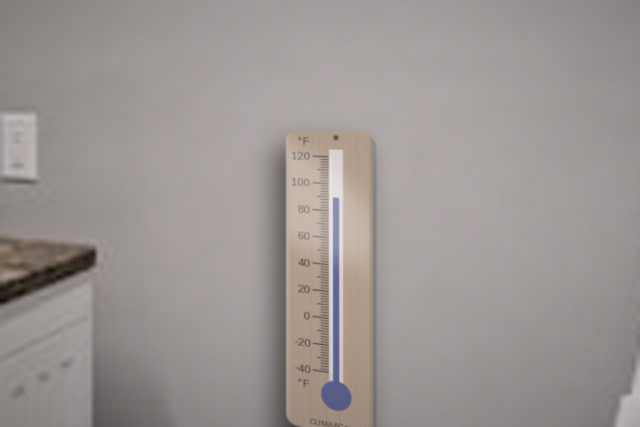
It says {"value": 90, "unit": "°F"}
